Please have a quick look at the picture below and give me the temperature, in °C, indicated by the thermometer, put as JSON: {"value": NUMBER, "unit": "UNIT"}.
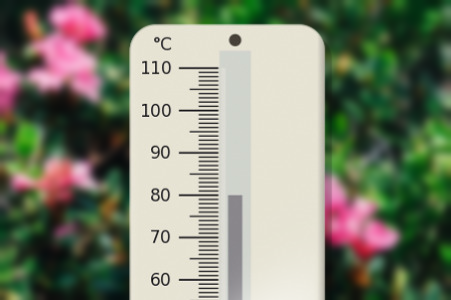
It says {"value": 80, "unit": "°C"}
